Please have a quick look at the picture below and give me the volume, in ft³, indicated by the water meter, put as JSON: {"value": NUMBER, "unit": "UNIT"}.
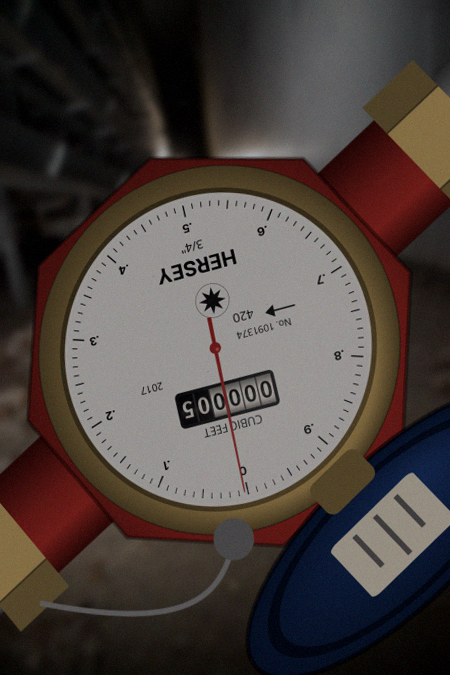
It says {"value": 5.00, "unit": "ft³"}
